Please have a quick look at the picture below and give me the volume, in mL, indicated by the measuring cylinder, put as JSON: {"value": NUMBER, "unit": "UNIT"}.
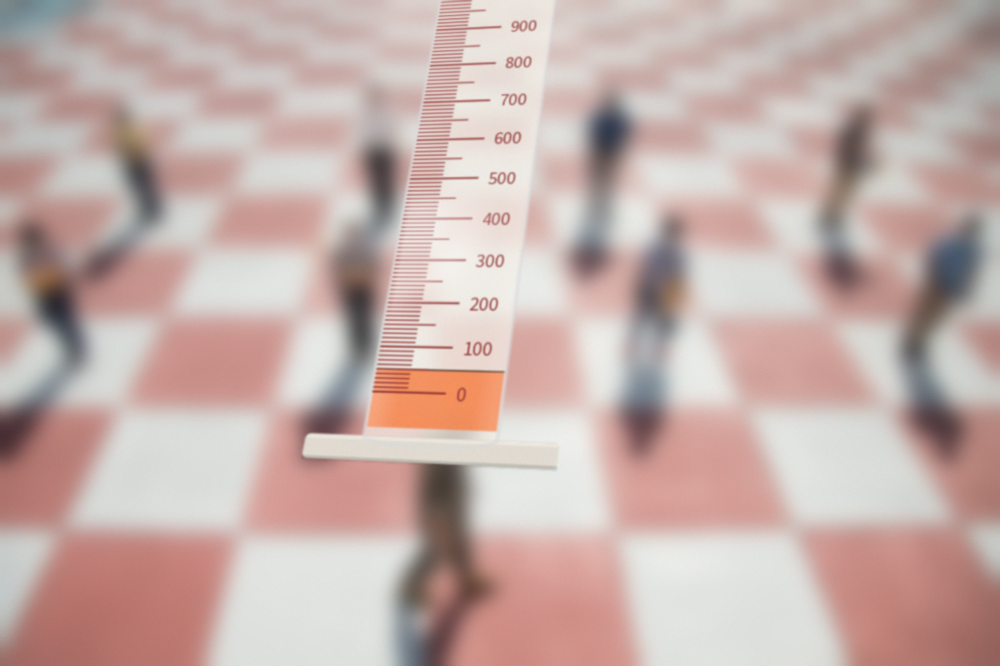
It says {"value": 50, "unit": "mL"}
